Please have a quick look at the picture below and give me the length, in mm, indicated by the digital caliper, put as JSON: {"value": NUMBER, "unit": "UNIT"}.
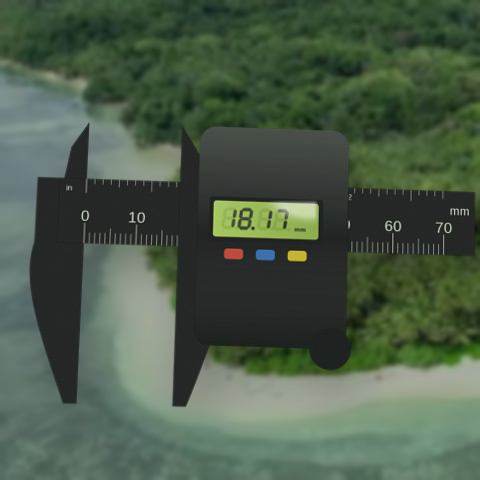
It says {"value": 18.17, "unit": "mm"}
